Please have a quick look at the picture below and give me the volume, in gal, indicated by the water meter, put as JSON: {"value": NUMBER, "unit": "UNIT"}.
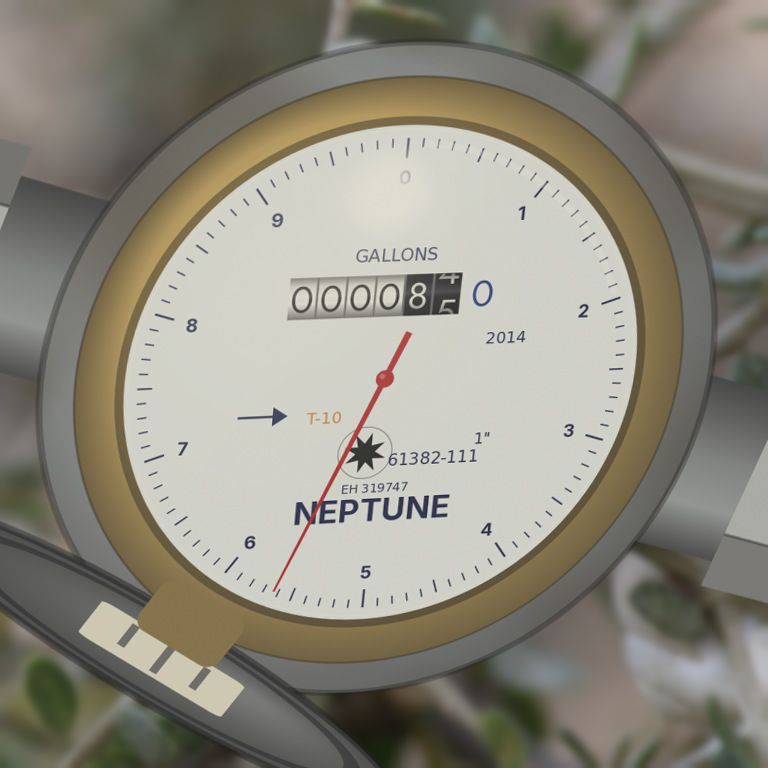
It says {"value": 845.6, "unit": "gal"}
